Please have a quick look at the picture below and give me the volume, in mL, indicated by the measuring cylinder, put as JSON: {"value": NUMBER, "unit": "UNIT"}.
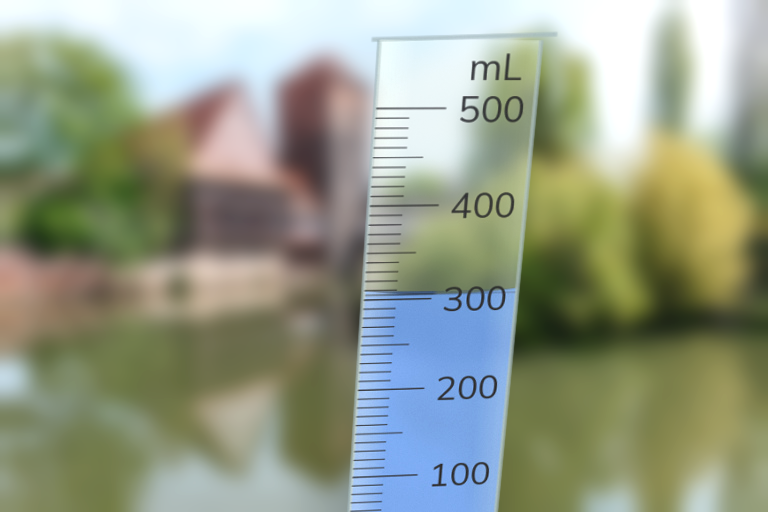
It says {"value": 305, "unit": "mL"}
